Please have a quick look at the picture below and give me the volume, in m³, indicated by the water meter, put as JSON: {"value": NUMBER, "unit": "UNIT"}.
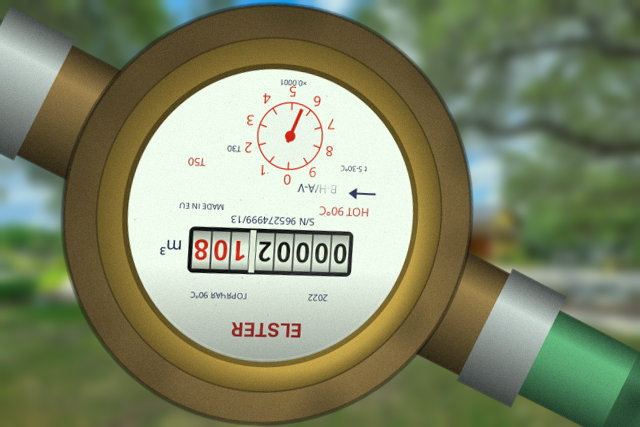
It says {"value": 2.1085, "unit": "m³"}
